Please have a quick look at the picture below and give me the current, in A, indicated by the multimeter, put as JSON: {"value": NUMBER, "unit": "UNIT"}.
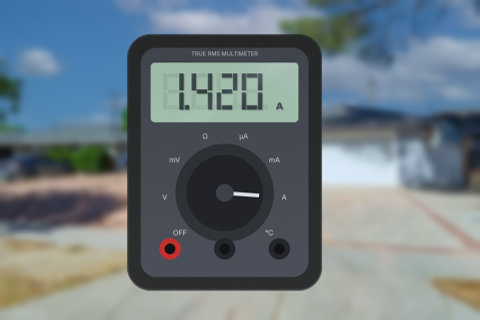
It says {"value": 1.420, "unit": "A"}
